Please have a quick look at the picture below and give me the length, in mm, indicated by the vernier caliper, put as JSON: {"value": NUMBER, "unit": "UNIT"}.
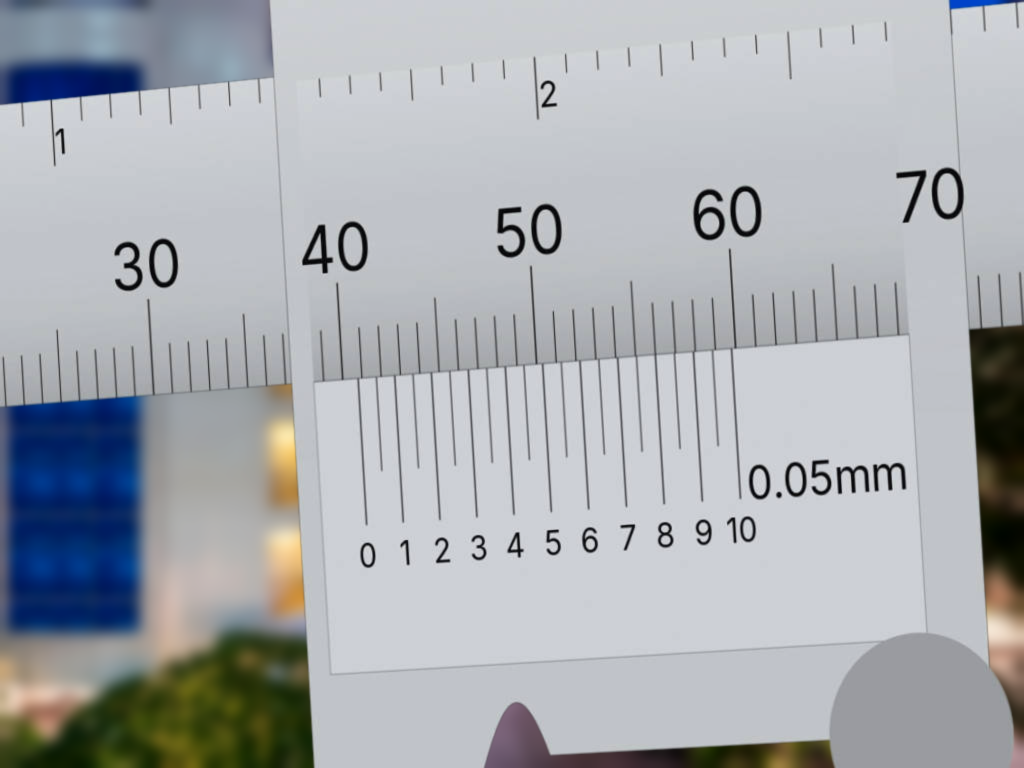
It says {"value": 40.8, "unit": "mm"}
